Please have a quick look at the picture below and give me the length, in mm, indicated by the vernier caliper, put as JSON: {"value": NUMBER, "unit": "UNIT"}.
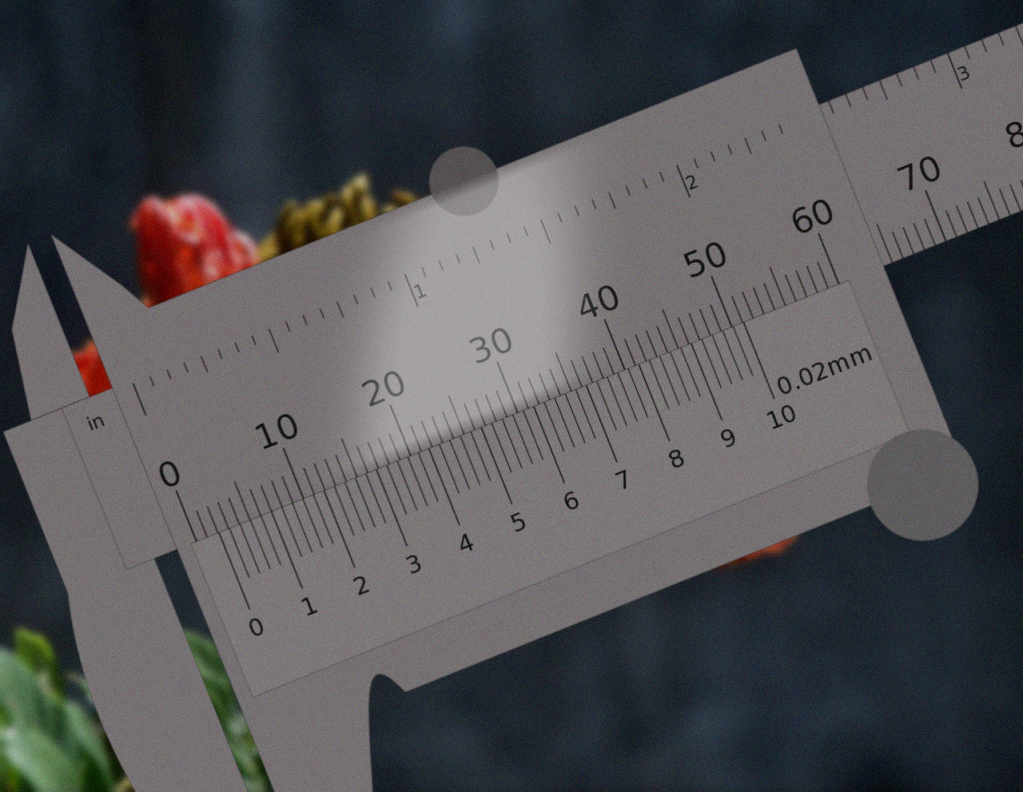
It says {"value": 2.1, "unit": "mm"}
